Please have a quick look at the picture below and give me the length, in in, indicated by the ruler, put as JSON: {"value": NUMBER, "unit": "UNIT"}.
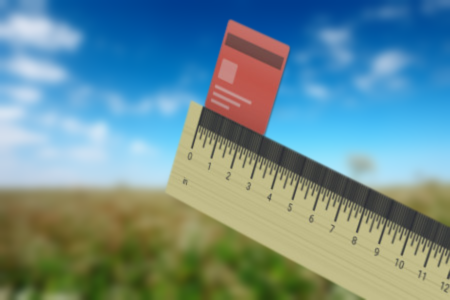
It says {"value": 3, "unit": "in"}
